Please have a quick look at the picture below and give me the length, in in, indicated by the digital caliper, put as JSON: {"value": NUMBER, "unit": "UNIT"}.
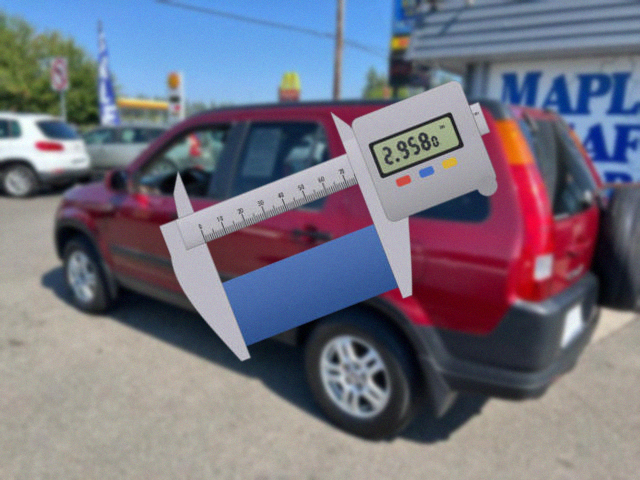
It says {"value": 2.9580, "unit": "in"}
